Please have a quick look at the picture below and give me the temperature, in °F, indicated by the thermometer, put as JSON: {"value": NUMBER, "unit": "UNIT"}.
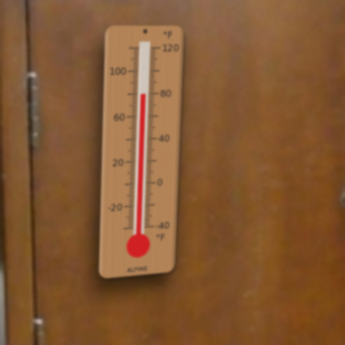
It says {"value": 80, "unit": "°F"}
